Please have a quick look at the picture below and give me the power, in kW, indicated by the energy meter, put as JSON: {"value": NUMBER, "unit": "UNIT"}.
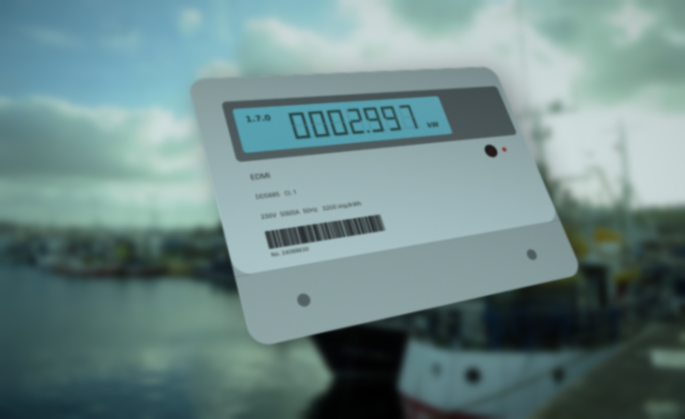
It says {"value": 2.997, "unit": "kW"}
